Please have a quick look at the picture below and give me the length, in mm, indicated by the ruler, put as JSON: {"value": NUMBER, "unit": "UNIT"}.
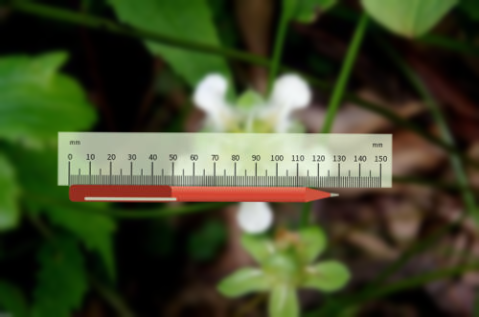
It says {"value": 130, "unit": "mm"}
